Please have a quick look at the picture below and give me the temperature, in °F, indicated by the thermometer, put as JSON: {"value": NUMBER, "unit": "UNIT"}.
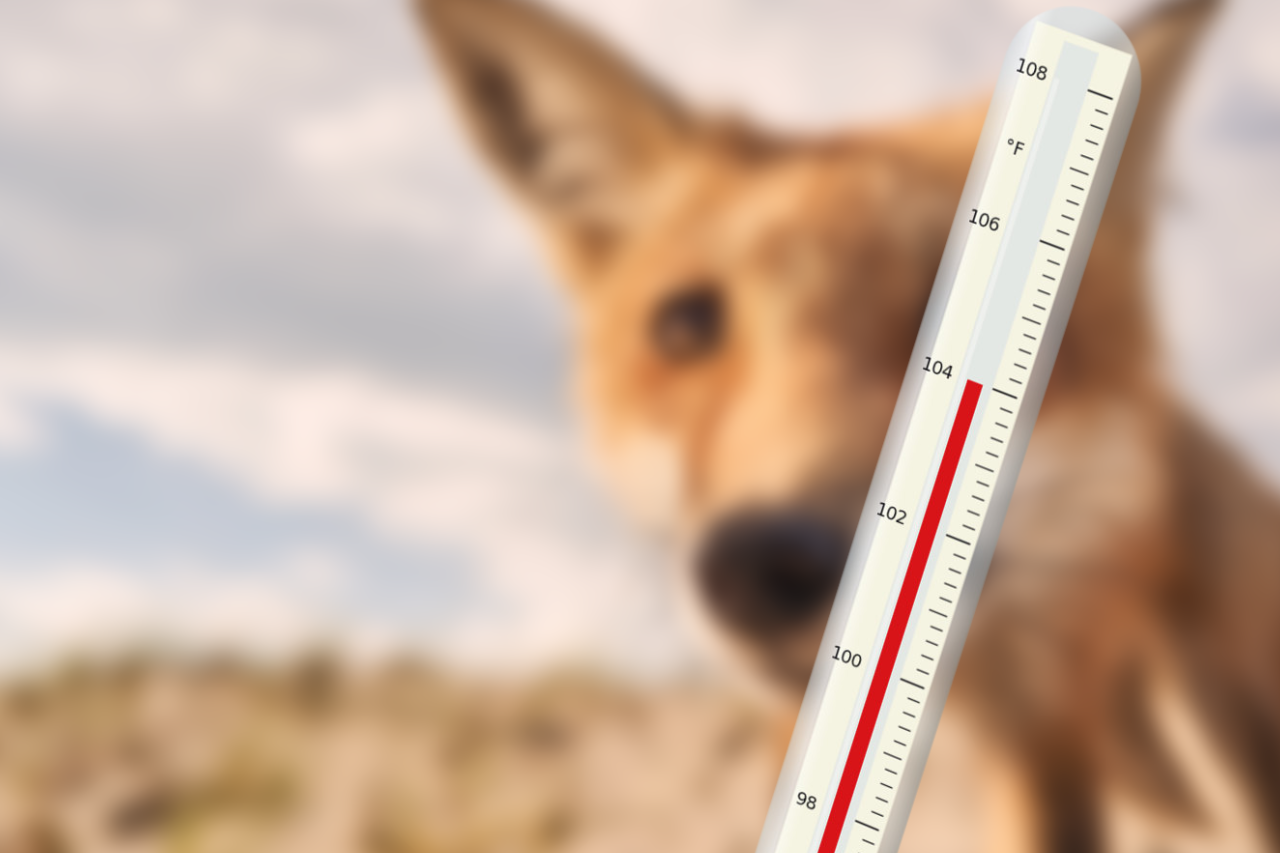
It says {"value": 104, "unit": "°F"}
